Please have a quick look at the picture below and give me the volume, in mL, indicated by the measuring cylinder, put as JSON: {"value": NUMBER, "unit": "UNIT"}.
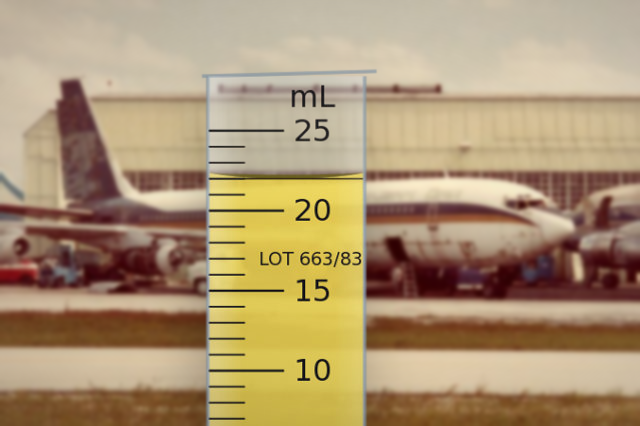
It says {"value": 22, "unit": "mL"}
